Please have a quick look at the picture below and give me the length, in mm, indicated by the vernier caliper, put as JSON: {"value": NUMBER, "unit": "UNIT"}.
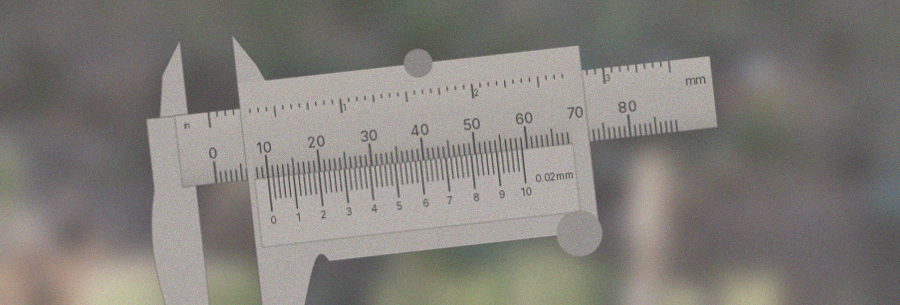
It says {"value": 10.0, "unit": "mm"}
